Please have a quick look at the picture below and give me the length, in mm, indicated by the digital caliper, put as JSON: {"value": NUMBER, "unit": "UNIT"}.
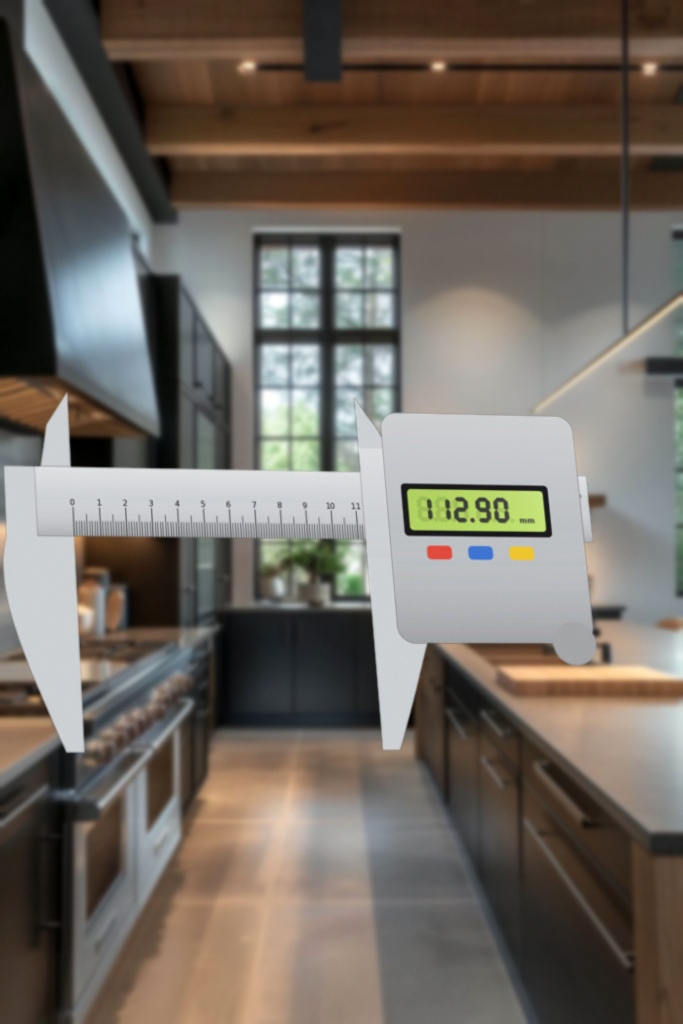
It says {"value": 112.90, "unit": "mm"}
